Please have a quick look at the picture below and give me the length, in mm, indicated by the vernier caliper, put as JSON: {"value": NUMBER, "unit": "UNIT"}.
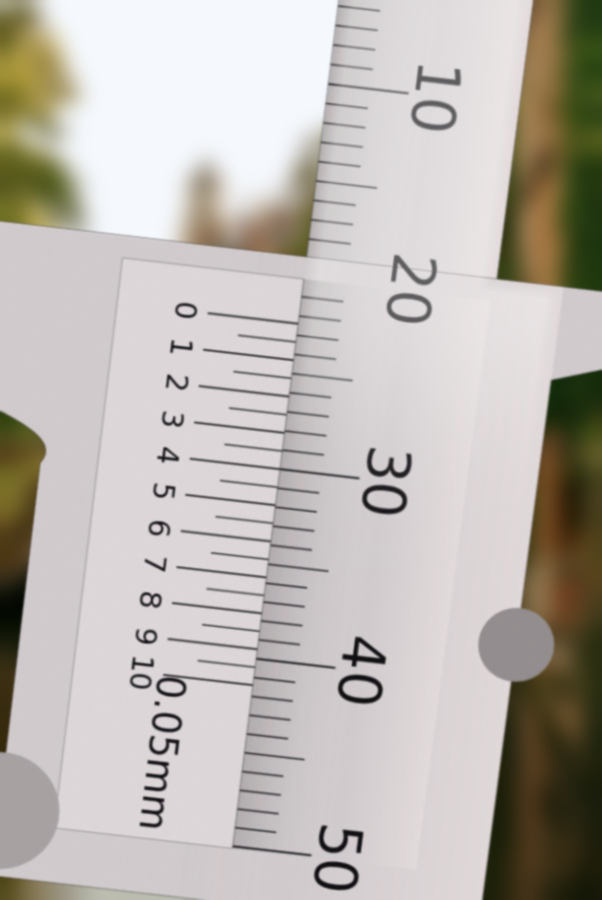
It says {"value": 22.4, "unit": "mm"}
